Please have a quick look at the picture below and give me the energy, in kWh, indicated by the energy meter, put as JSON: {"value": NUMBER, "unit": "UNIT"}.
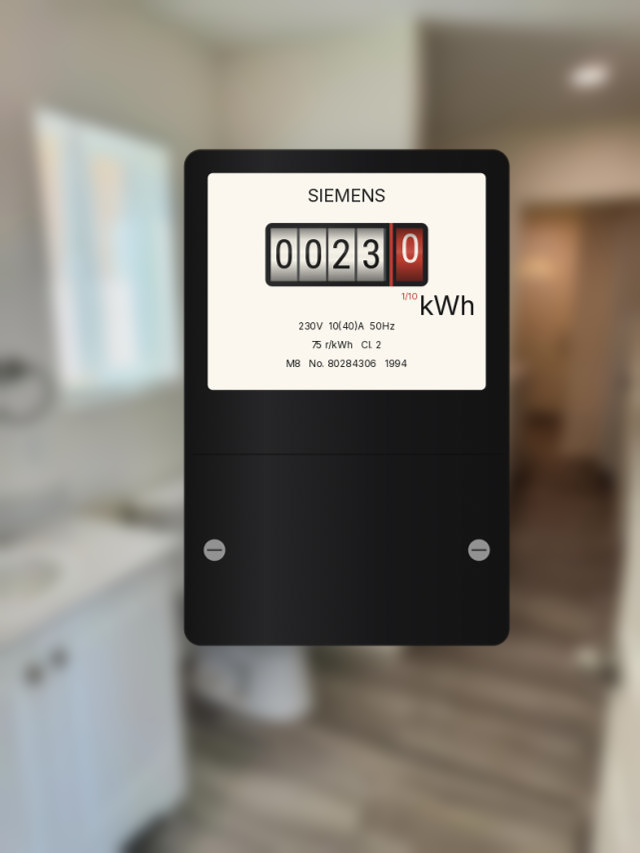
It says {"value": 23.0, "unit": "kWh"}
